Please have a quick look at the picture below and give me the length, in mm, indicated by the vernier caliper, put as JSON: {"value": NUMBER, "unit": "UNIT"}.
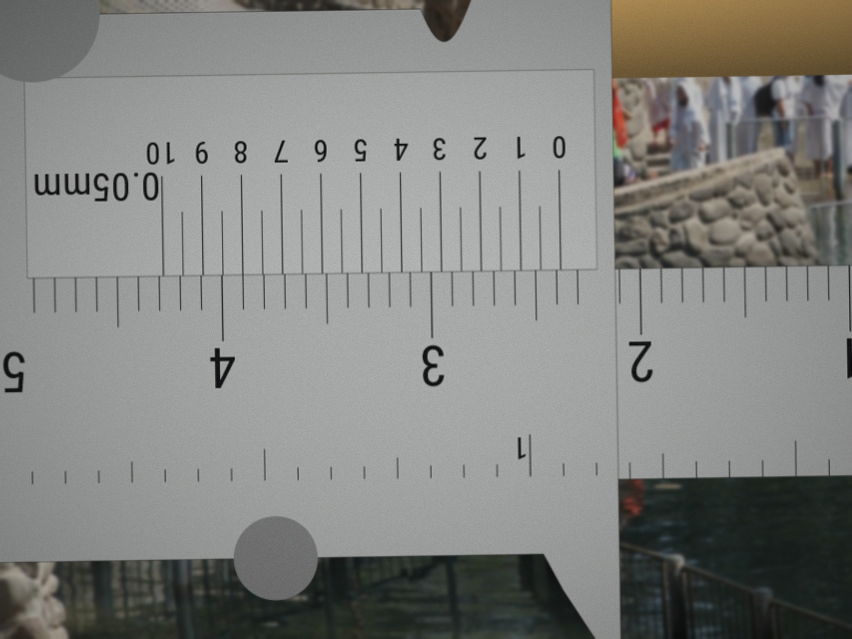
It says {"value": 23.8, "unit": "mm"}
